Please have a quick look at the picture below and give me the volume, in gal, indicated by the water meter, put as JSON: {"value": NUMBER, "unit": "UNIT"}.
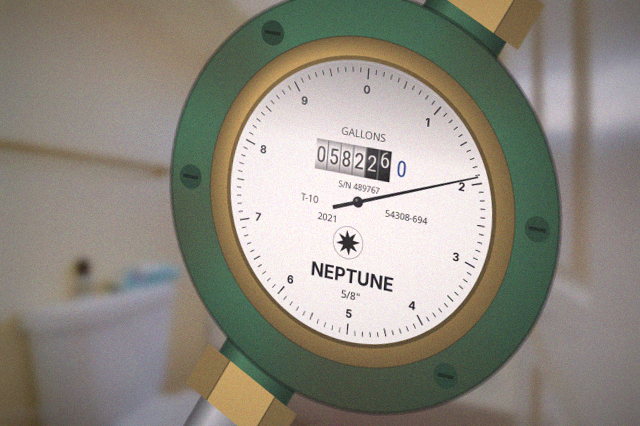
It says {"value": 582261.9, "unit": "gal"}
